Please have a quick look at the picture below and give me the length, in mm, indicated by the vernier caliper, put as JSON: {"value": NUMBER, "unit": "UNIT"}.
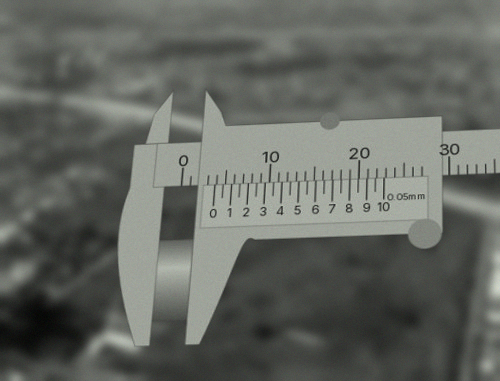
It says {"value": 3.8, "unit": "mm"}
